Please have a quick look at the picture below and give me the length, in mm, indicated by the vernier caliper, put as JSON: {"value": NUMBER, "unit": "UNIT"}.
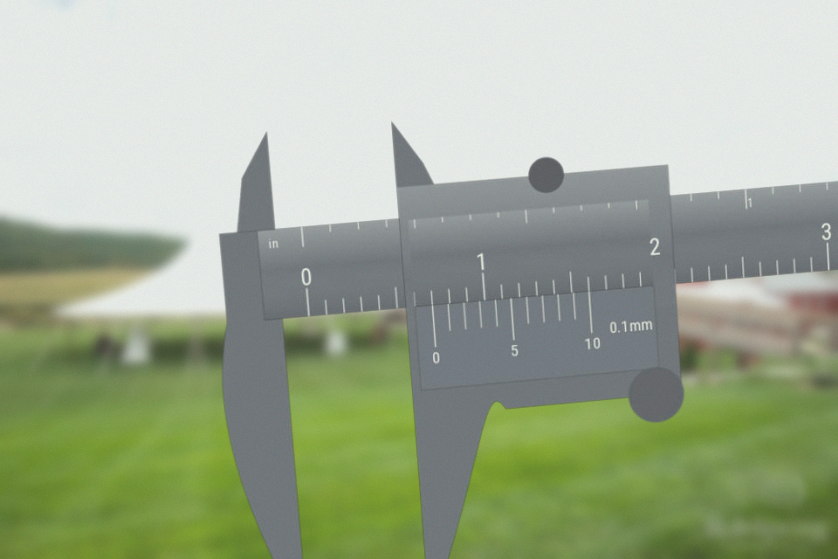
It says {"value": 7.0, "unit": "mm"}
